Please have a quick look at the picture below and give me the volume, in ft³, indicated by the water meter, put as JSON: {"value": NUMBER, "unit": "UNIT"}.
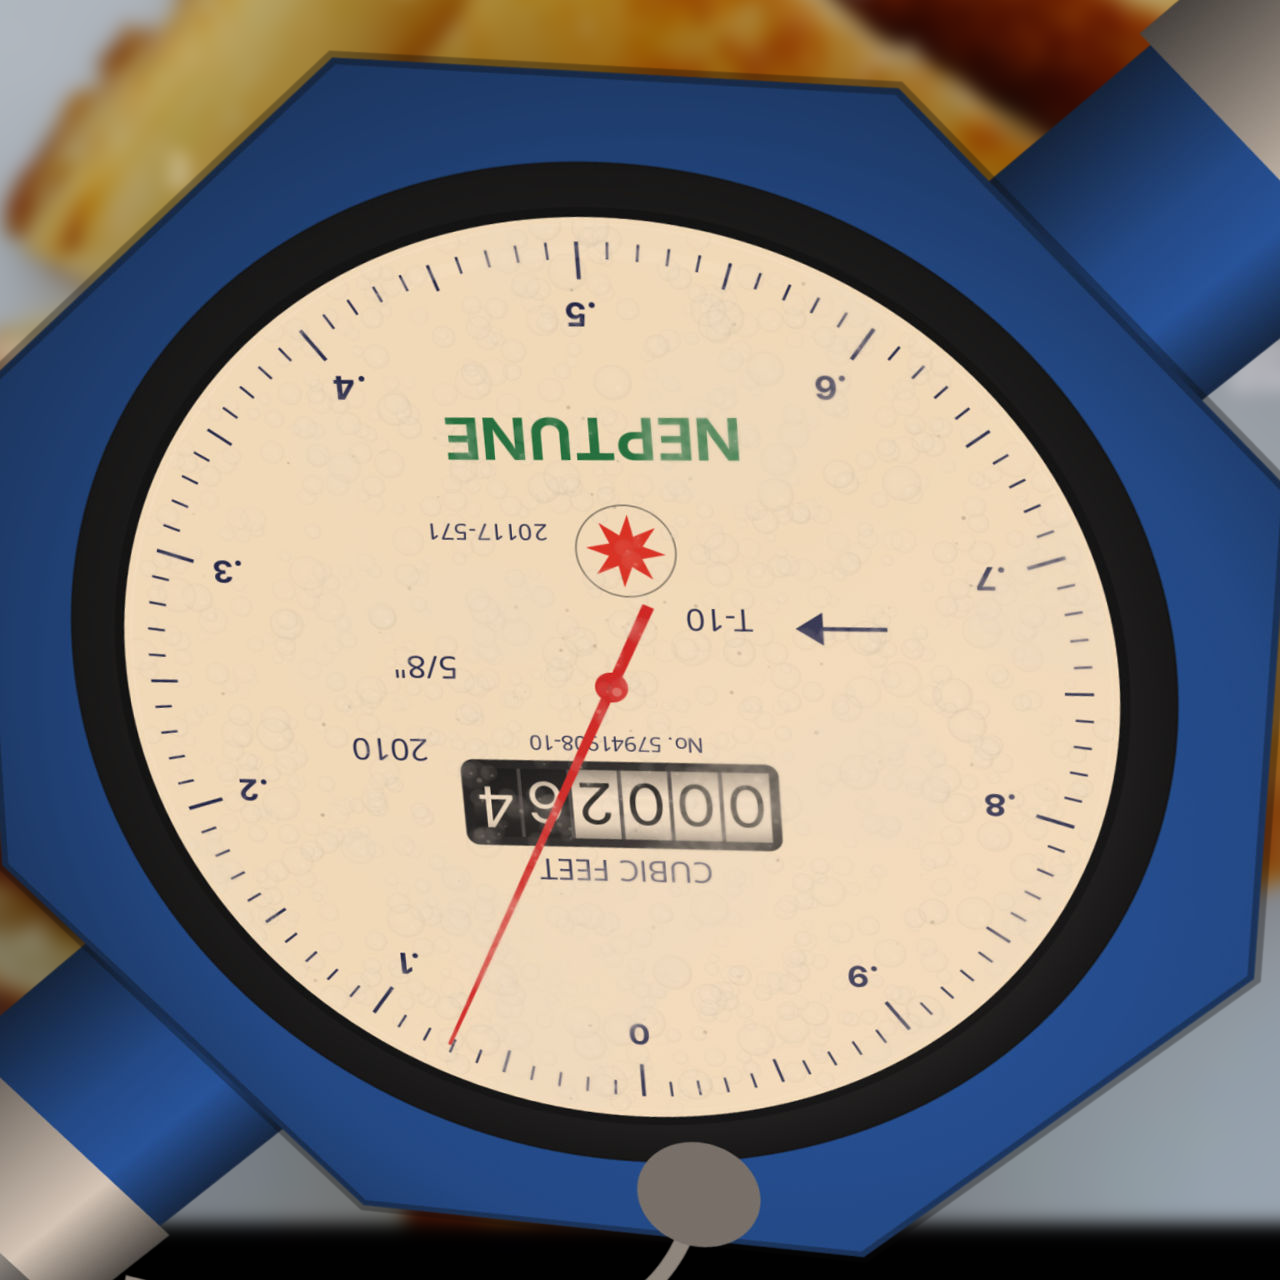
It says {"value": 264.07, "unit": "ft³"}
